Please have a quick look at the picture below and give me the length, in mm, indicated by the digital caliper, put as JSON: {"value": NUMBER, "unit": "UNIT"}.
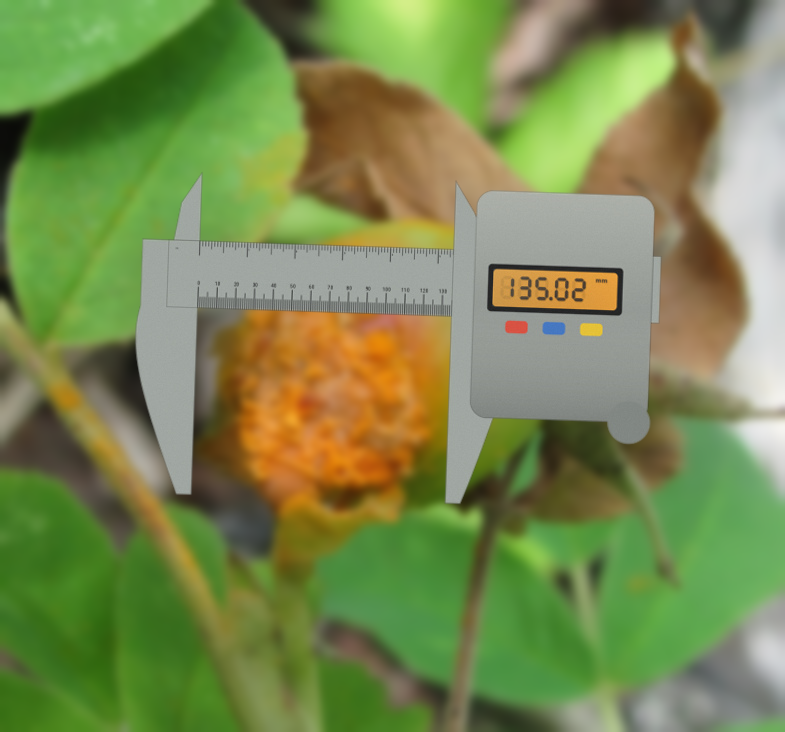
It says {"value": 135.02, "unit": "mm"}
